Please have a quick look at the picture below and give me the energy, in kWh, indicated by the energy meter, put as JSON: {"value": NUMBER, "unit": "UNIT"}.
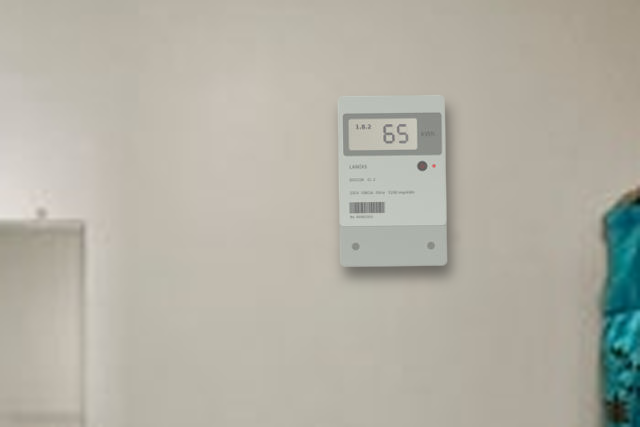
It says {"value": 65, "unit": "kWh"}
